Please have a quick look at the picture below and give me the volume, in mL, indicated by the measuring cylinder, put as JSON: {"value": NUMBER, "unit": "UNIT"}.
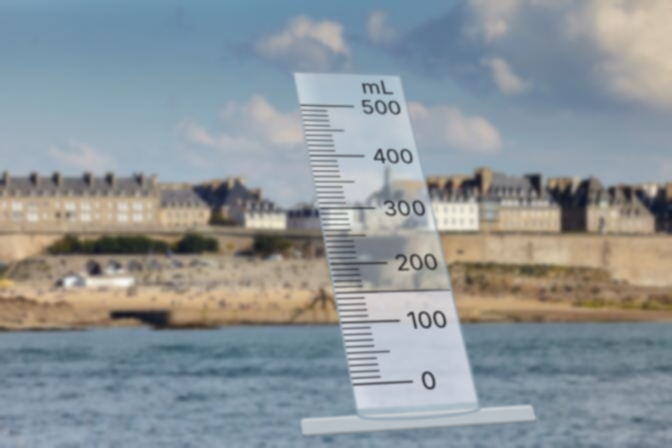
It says {"value": 150, "unit": "mL"}
